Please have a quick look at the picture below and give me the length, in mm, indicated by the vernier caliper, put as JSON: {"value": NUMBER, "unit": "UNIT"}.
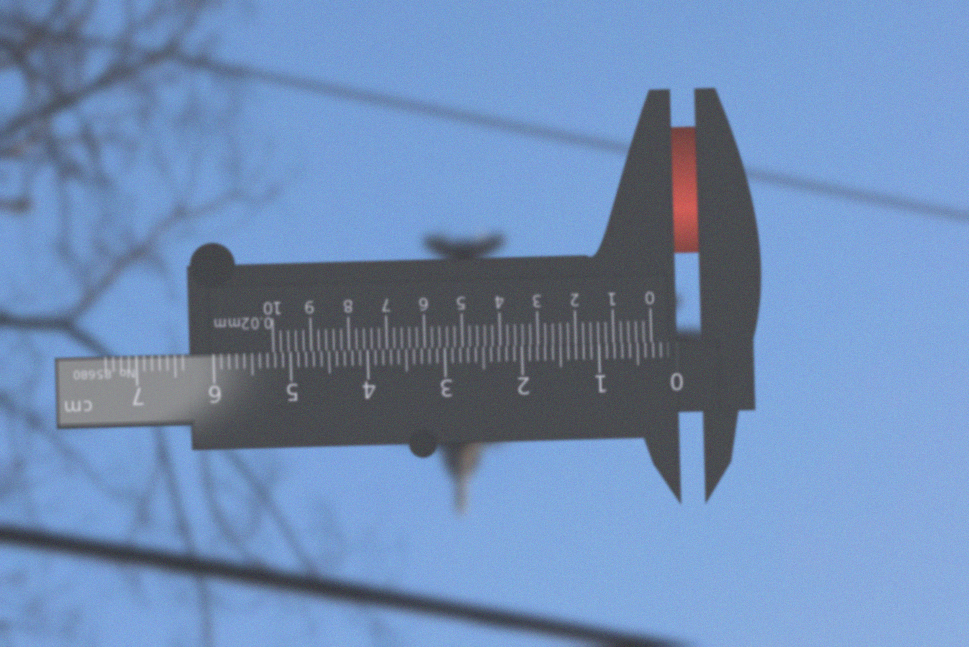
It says {"value": 3.2, "unit": "mm"}
